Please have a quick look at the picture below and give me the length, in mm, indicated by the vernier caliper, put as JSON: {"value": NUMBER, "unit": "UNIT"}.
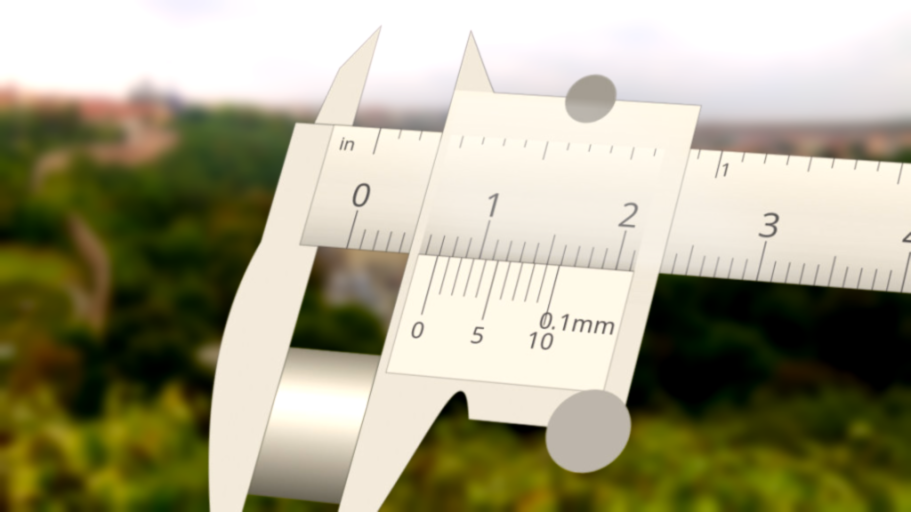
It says {"value": 6.9, "unit": "mm"}
